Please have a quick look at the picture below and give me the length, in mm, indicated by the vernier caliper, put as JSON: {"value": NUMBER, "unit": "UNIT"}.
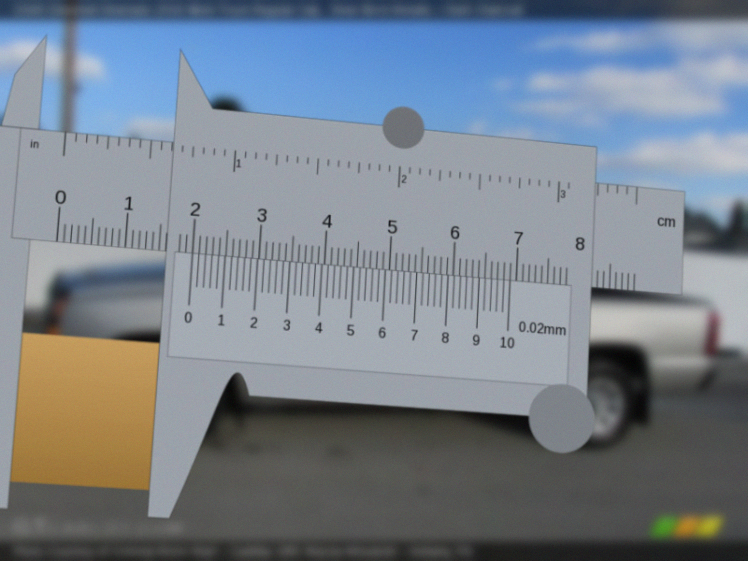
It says {"value": 20.0, "unit": "mm"}
